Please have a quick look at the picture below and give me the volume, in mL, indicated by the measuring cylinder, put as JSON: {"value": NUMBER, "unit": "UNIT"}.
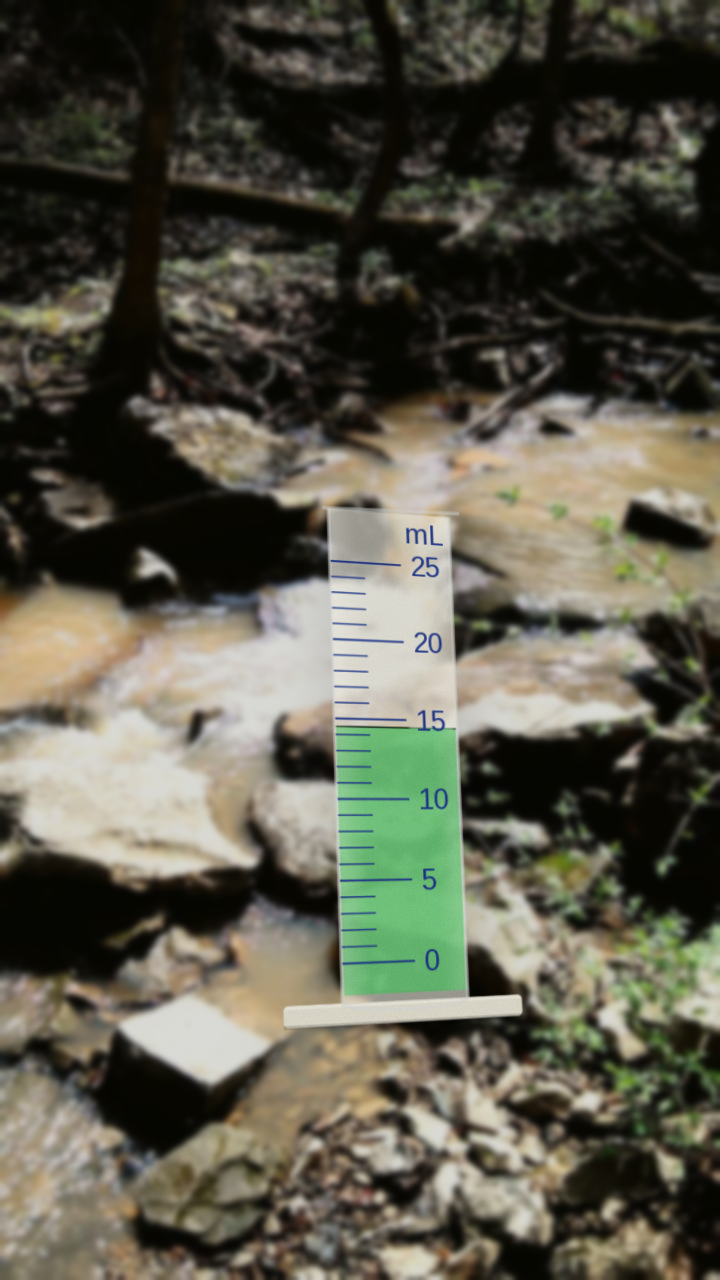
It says {"value": 14.5, "unit": "mL"}
